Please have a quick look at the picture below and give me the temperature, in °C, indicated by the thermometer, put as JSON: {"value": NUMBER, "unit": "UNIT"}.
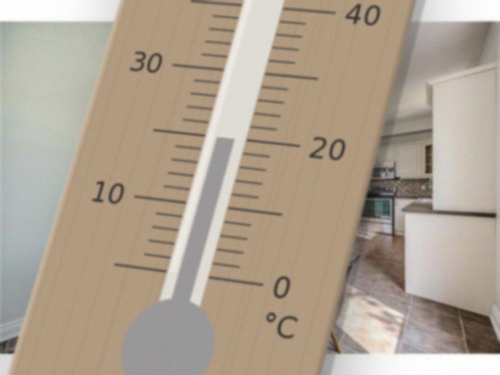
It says {"value": 20, "unit": "°C"}
